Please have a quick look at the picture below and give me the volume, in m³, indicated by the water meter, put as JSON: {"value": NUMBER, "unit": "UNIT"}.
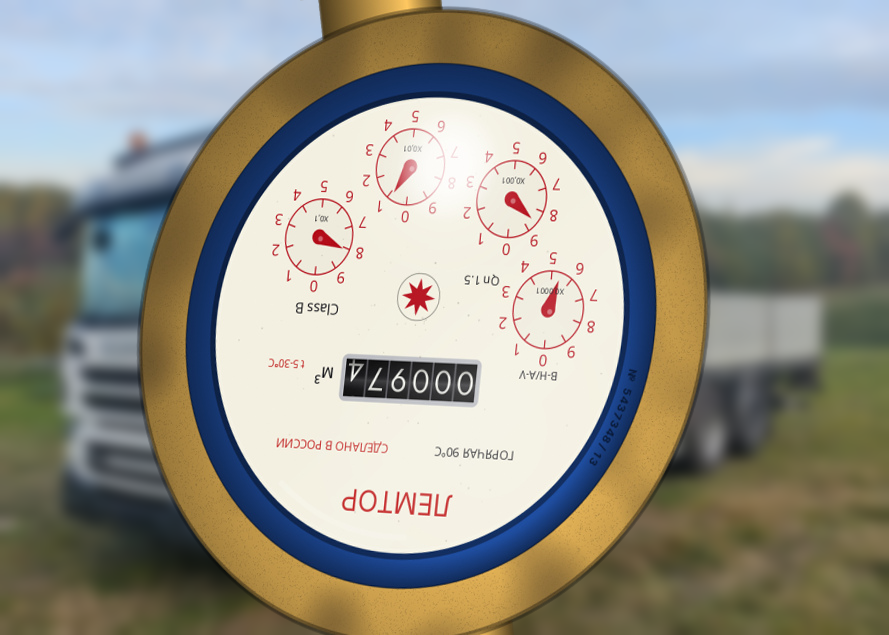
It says {"value": 973.8085, "unit": "m³"}
